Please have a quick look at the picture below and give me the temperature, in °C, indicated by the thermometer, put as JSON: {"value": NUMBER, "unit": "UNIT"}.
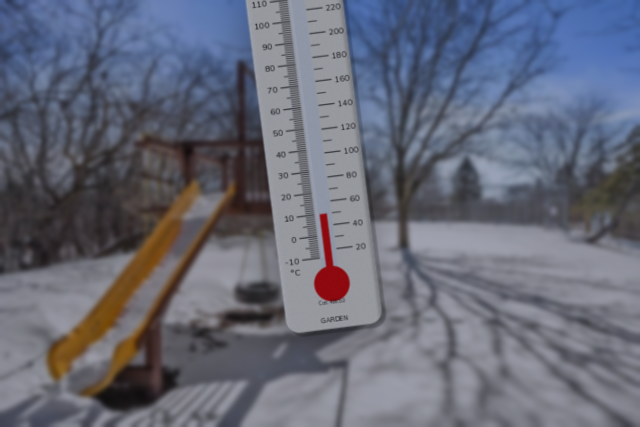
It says {"value": 10, "unit": "°C"}
